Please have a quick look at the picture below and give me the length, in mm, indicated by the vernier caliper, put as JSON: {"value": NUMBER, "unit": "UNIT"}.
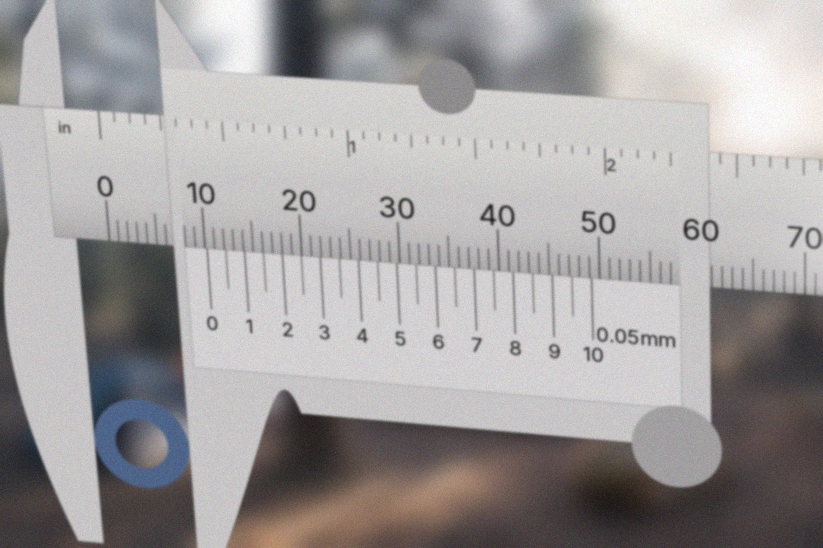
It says {"value": 10.2, "unit": "mm"}
